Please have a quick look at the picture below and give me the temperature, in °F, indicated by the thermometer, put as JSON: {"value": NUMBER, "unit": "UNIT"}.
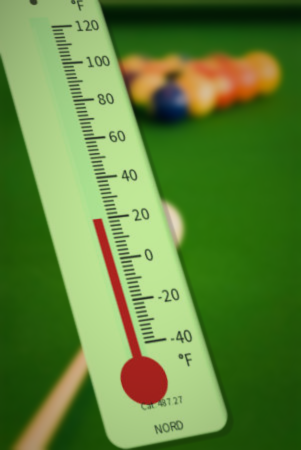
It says {"value": 20, "unit": "°F"}
